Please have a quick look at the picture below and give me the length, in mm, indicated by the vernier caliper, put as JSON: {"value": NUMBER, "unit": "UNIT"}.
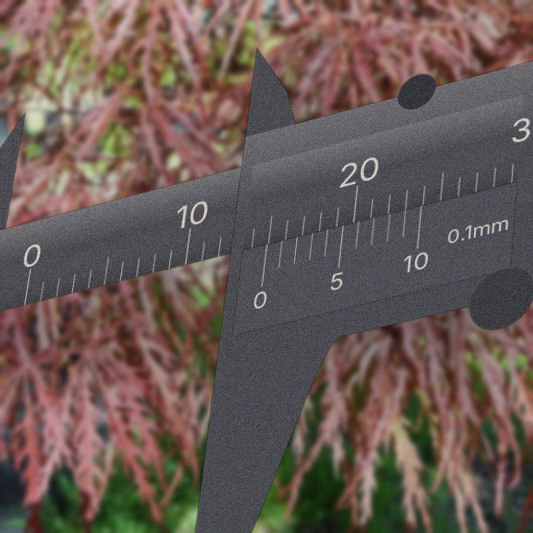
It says {"value": 14.9, "unit": "mm"}
